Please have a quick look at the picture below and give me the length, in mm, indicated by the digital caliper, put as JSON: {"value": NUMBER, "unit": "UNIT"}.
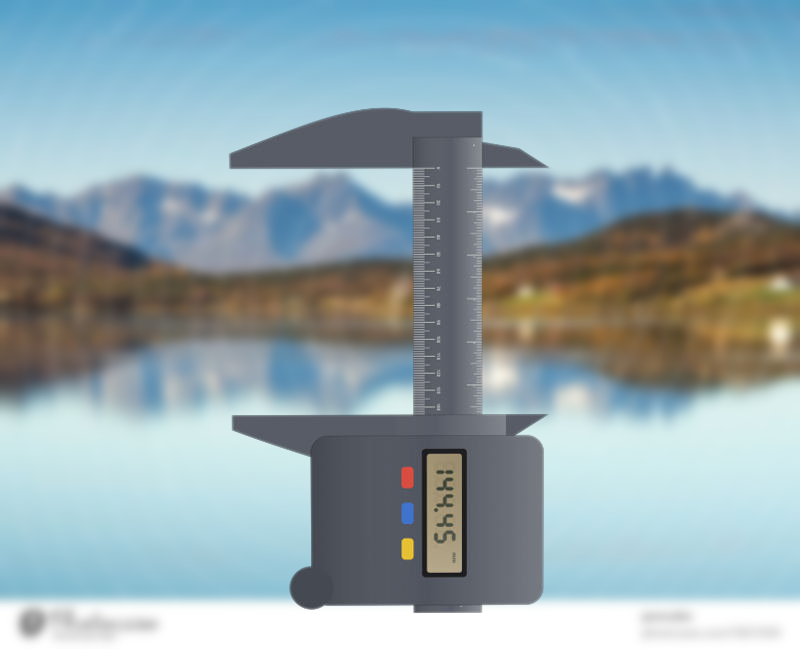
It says {"value": 144.45, "unit": "mm"}
